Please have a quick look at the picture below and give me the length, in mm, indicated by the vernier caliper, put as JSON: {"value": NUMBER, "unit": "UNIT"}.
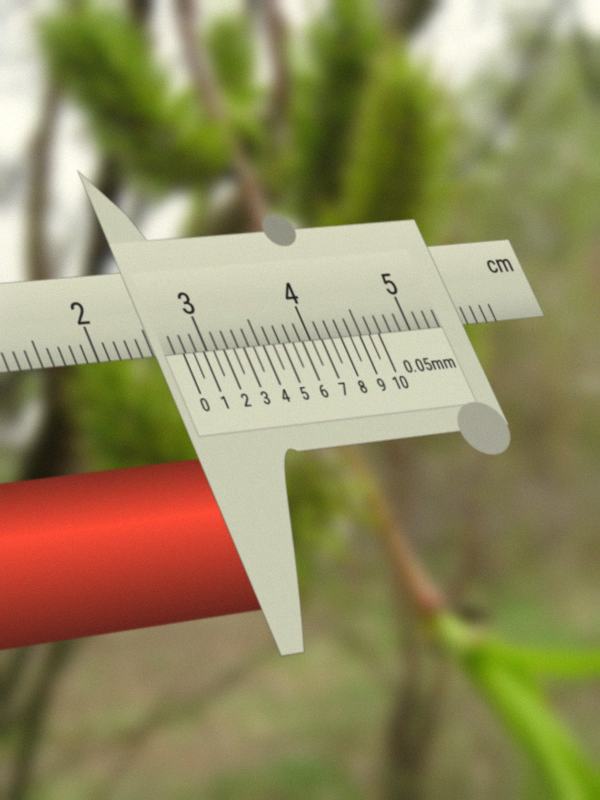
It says {"value": 27.8, "unit": "mm"}
